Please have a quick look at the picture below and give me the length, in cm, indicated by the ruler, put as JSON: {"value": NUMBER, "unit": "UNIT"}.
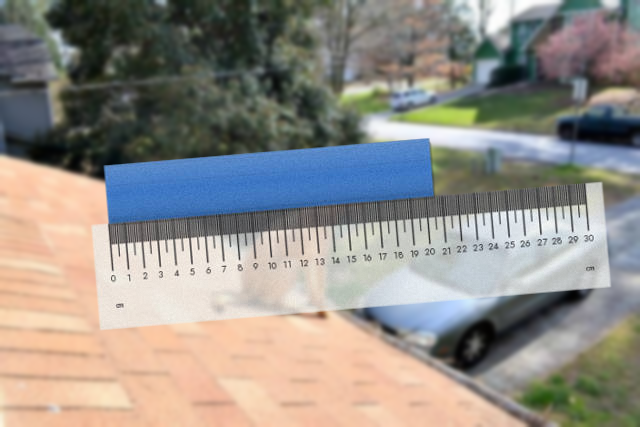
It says {"value": 20.5, "unit": "cm"}
